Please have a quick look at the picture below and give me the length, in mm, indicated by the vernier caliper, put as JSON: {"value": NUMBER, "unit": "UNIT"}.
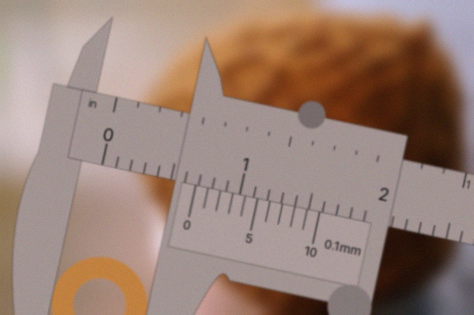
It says {"value": 6.8, "unit": "mm"}
